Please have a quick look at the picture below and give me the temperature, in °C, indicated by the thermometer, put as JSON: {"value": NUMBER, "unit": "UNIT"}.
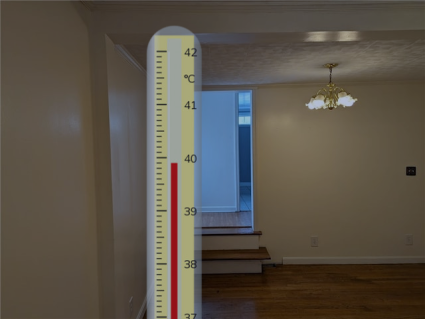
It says {"value": 39.9, "unit": "°C"}
